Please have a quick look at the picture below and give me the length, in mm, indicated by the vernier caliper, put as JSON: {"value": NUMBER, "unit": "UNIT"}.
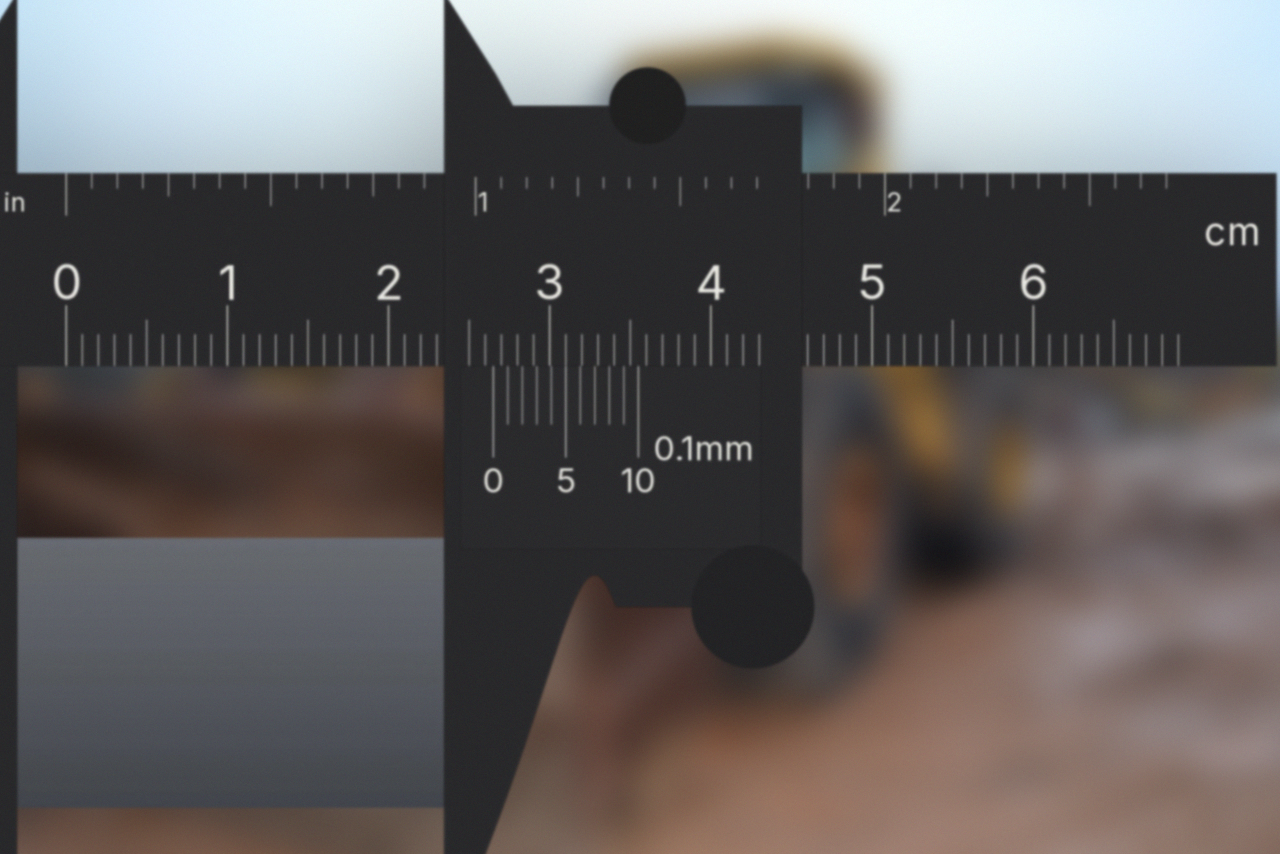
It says {"value": 26.5, "unit": "mm"}
